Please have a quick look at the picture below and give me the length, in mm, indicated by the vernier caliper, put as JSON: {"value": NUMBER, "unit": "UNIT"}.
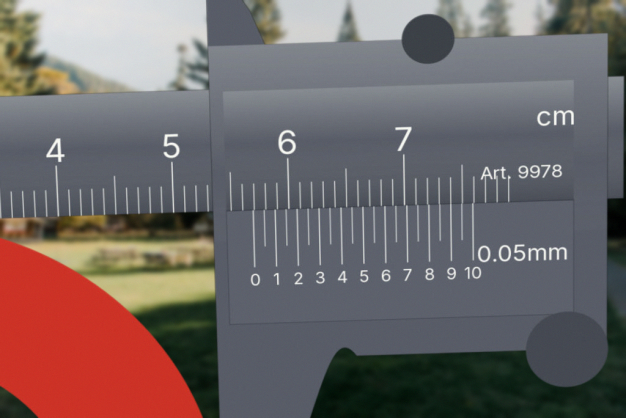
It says {"value": 56.9, "unit": "mm"}
